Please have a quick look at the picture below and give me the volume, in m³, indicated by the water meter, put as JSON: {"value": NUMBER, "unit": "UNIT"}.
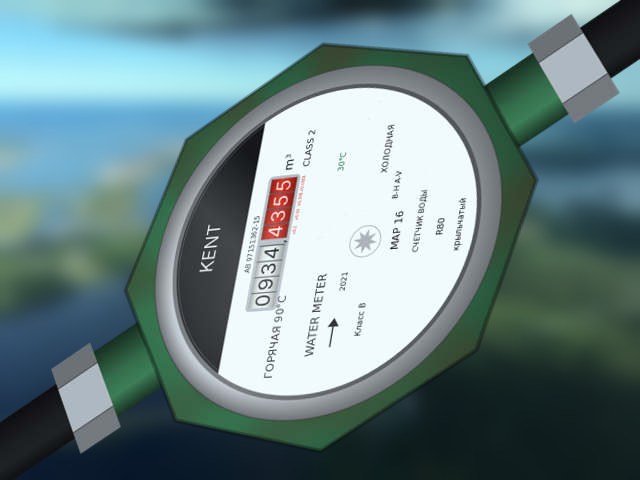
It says {"value": 934.4355, "unit": "m³"}
